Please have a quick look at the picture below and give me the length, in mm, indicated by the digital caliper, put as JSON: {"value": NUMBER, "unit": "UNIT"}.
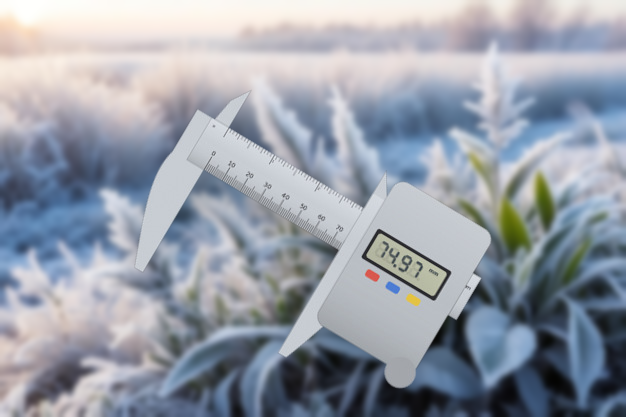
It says {"value": 74.97, "unit": "mm"}
